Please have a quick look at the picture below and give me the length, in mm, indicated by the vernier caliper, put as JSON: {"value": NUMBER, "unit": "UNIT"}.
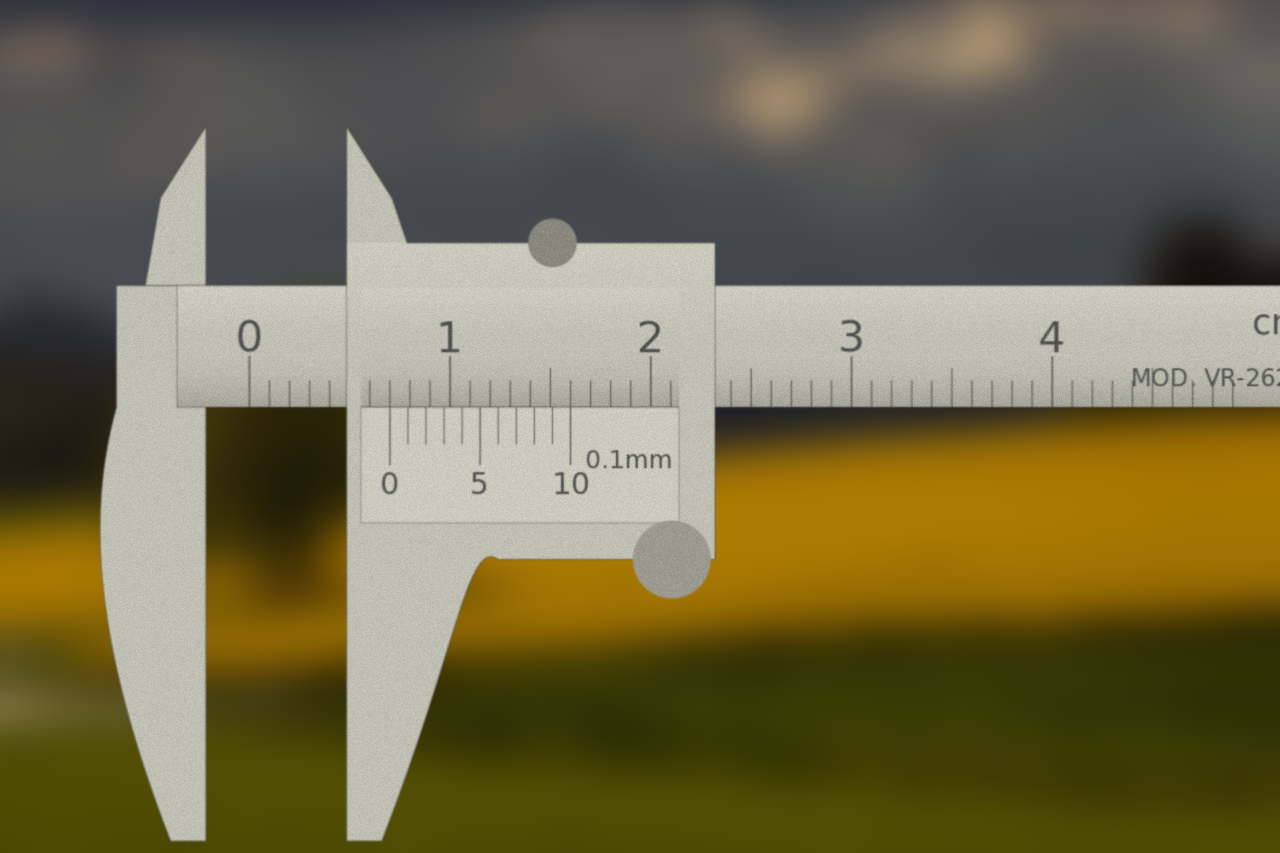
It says {"value": 7.0, "unit": "mm"}
